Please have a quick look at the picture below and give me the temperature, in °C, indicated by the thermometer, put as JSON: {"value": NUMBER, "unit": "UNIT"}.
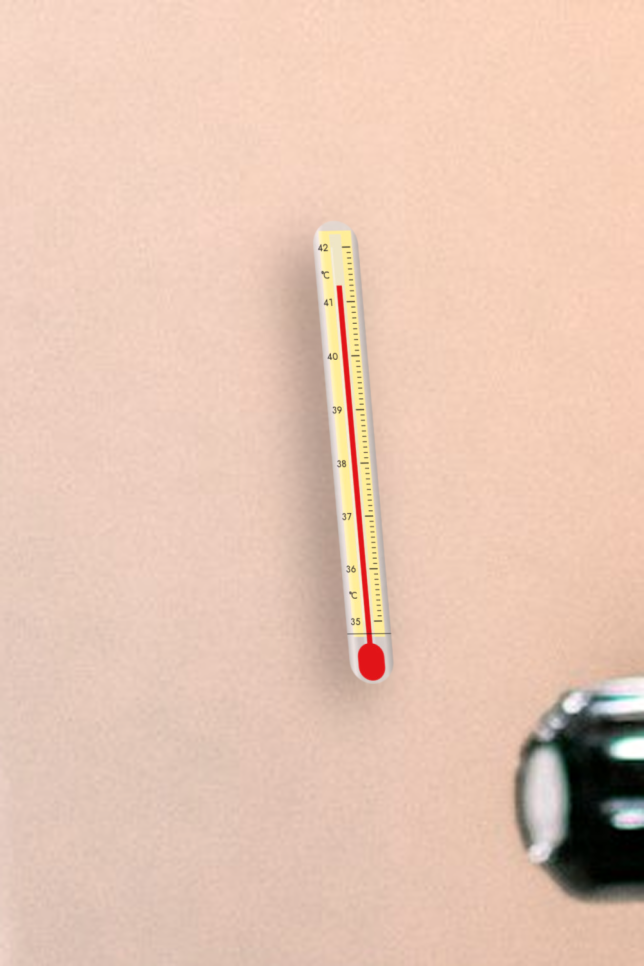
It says {"value": 41.3, "unit": "°C"}
